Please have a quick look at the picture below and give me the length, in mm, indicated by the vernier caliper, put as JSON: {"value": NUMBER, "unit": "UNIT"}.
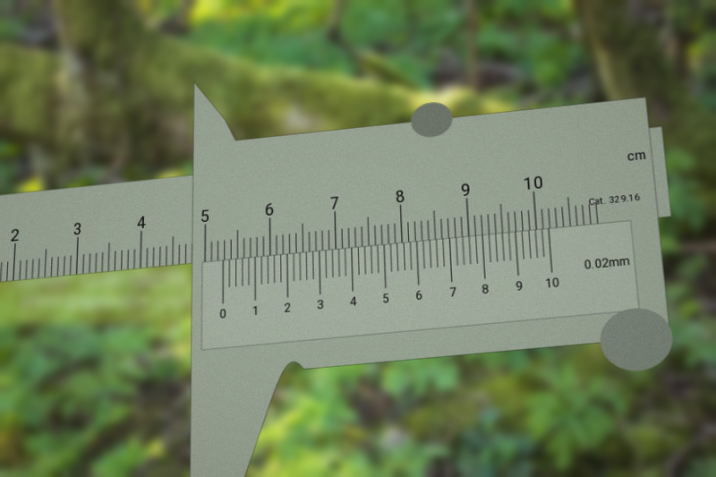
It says {"value": 52.8, "unit": "mm"}
